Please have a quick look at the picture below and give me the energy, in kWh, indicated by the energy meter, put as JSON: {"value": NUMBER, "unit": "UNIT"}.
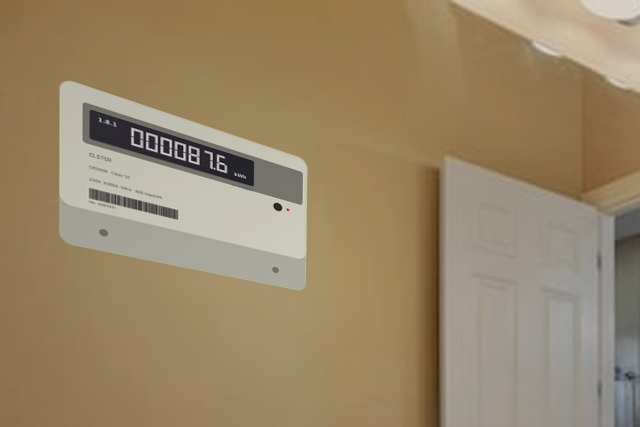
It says {"value": 87.6, "unit": "kWh"}
